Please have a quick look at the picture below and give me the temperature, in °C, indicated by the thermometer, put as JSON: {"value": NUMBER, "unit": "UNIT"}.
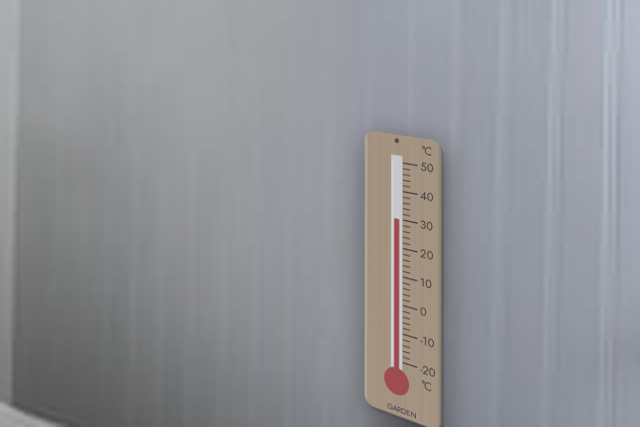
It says {"value": 30, "unit": "°C"}
